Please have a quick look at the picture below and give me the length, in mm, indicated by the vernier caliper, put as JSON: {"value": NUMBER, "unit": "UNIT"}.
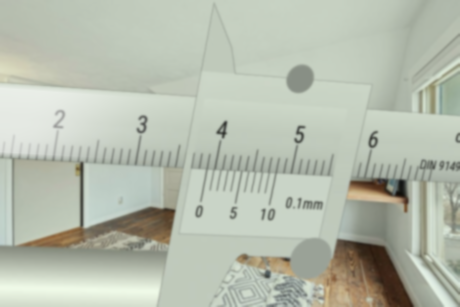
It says {"value": 39.0, "unit": "mm"}
